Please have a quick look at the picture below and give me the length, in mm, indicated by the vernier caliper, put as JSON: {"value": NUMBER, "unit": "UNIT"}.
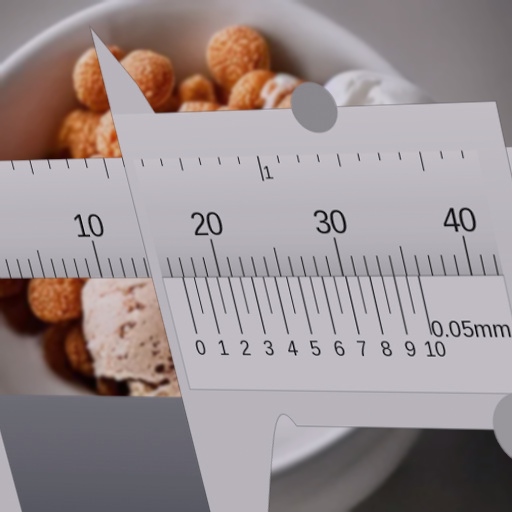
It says {"value": 16.9, "unit": "mm"}
